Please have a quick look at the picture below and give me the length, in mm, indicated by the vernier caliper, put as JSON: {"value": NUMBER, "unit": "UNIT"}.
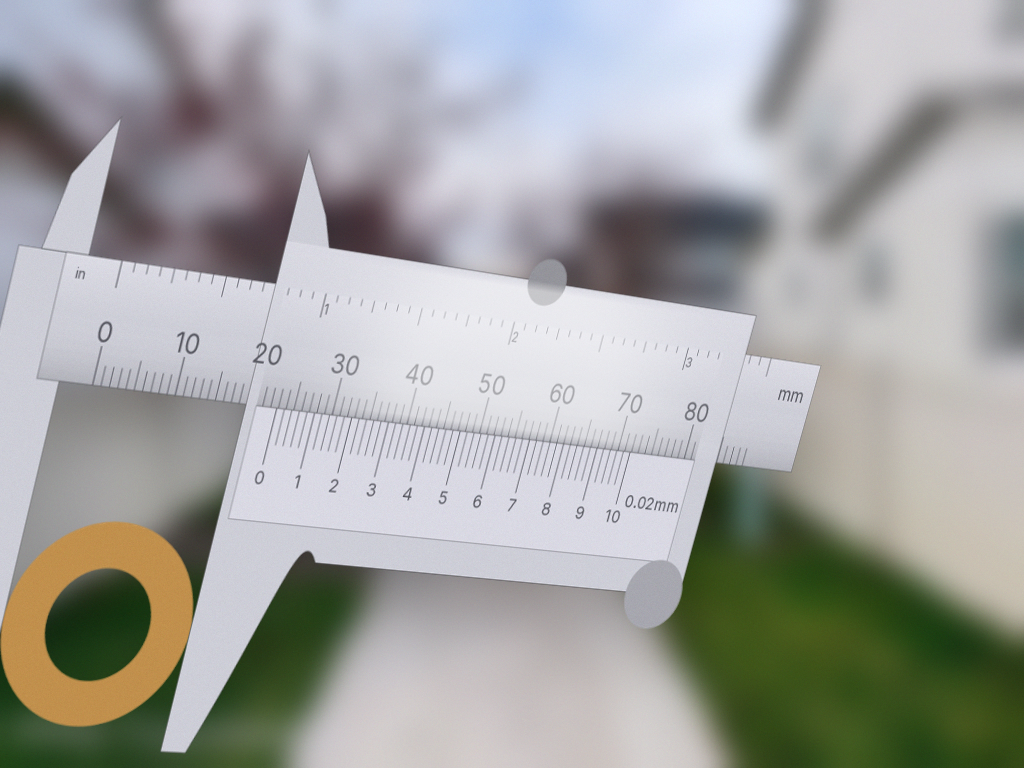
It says {"value": 22.8, "unit": "mm"}
